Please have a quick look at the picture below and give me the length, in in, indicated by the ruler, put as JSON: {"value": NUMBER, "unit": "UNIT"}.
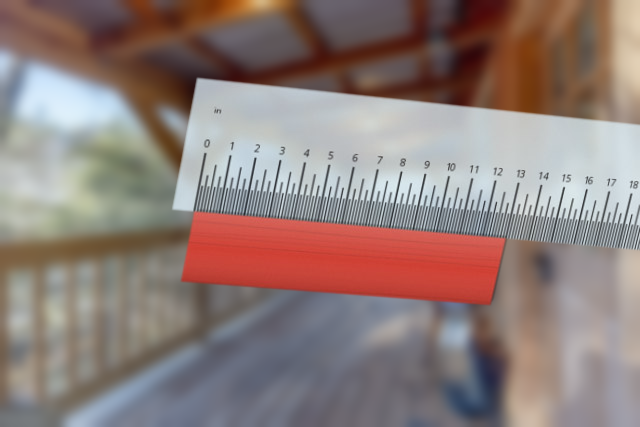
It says {"value": 13, "unit": "in"}
